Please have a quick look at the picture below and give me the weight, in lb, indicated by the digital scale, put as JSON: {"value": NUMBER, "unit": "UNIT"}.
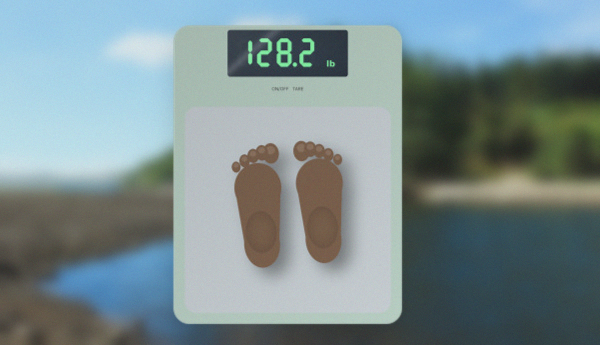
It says {"value": 128.2, "unit": "lb"}
